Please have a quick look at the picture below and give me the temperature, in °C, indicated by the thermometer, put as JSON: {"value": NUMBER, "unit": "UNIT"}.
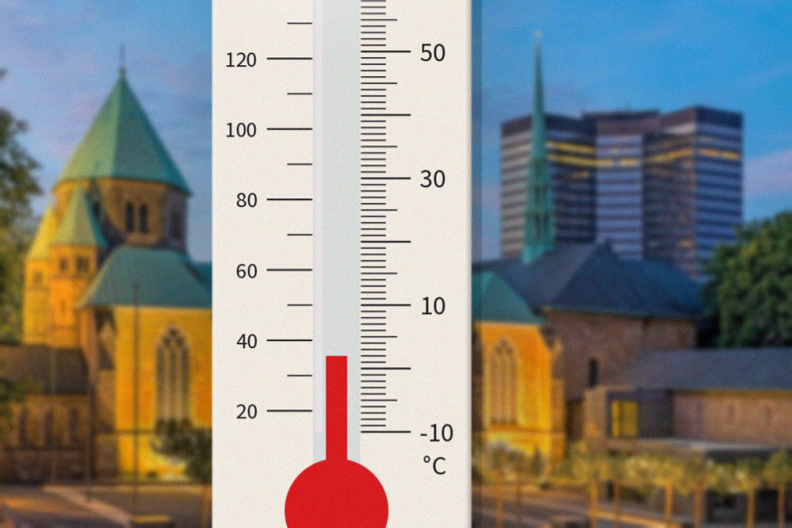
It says {"value": 2, "unit": "°C"}
